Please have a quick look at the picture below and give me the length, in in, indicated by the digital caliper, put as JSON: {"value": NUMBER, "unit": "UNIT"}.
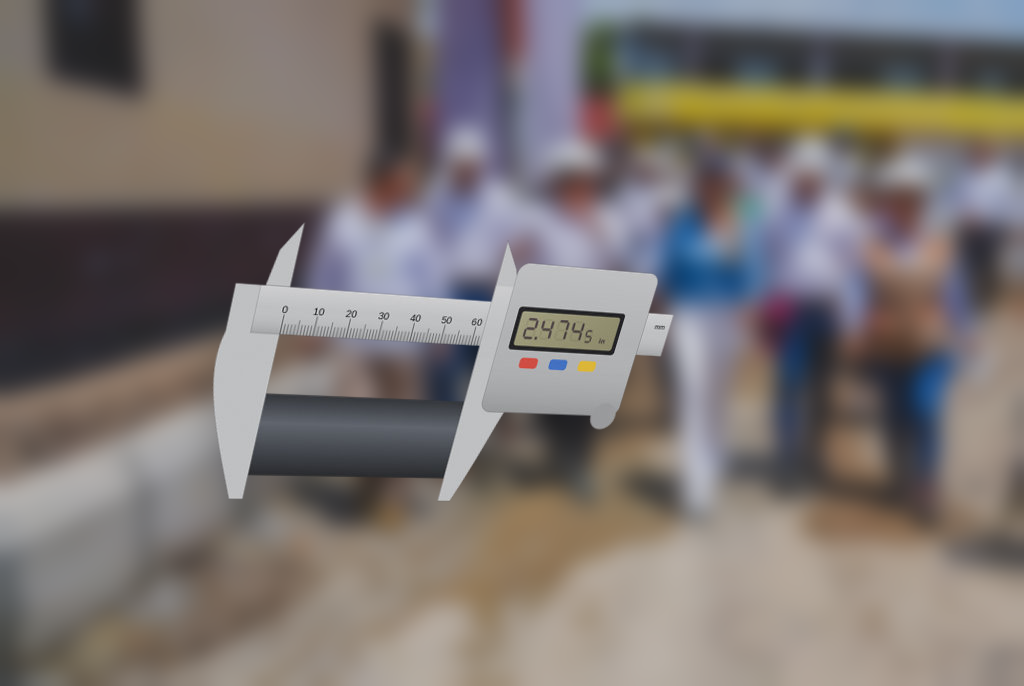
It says {"value": 2.4745, "unit": "in"}
